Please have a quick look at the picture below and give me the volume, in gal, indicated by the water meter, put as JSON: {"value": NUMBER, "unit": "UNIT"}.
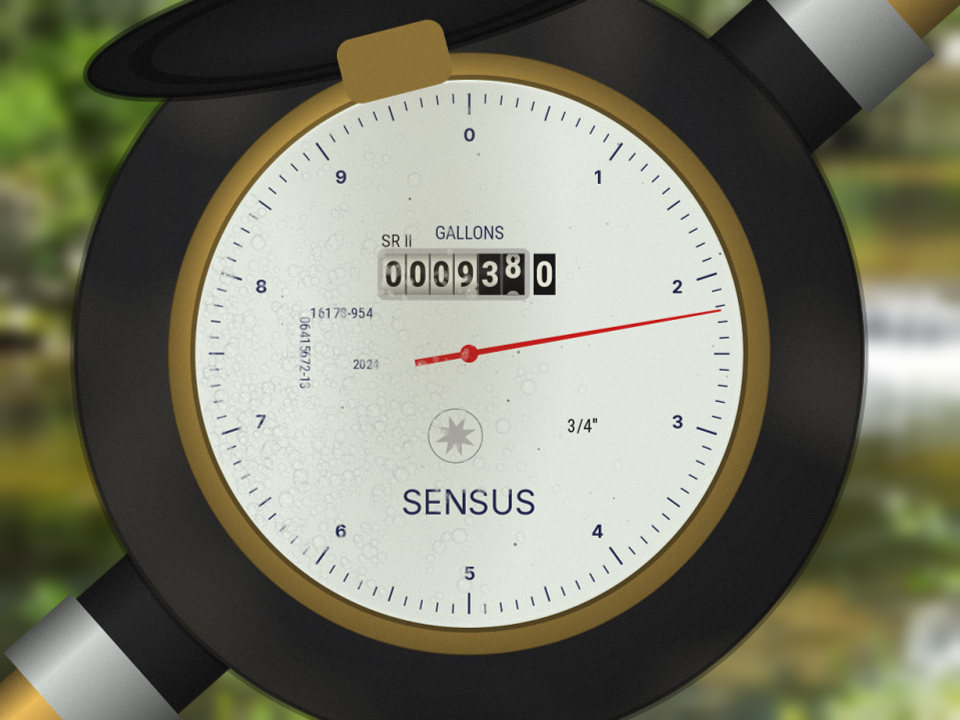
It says {"value": 9382.2, "unit": "gal"}
